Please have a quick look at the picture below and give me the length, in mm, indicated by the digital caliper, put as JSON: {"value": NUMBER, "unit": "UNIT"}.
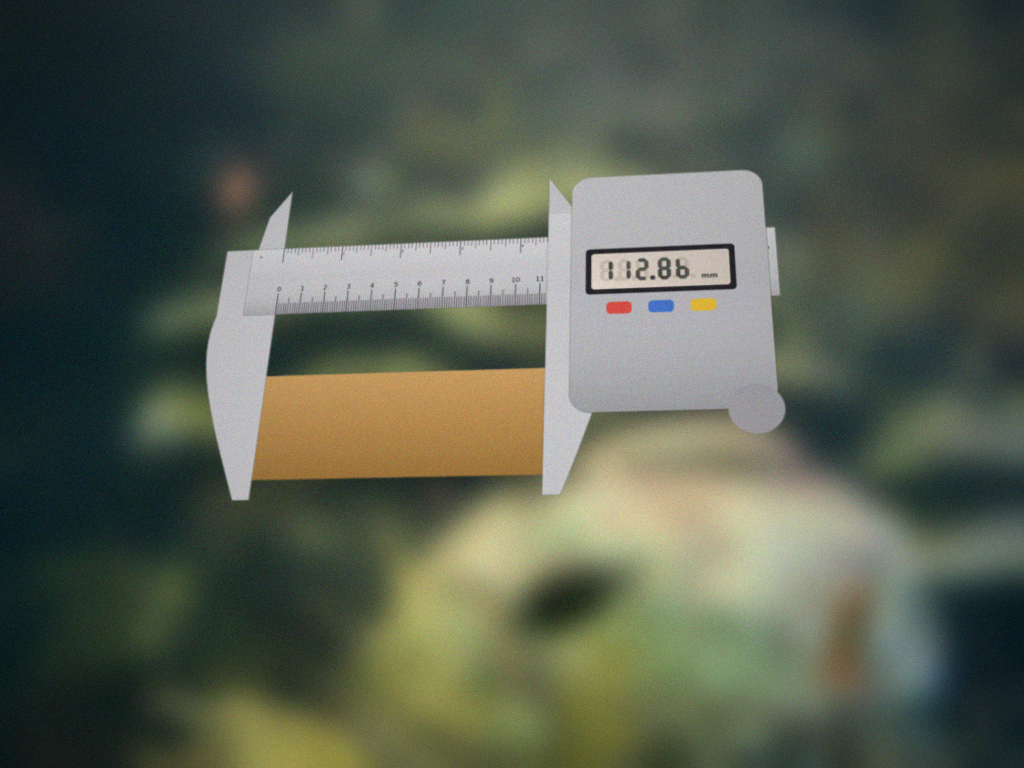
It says {"value": 112.86, "unit": "mm"}
